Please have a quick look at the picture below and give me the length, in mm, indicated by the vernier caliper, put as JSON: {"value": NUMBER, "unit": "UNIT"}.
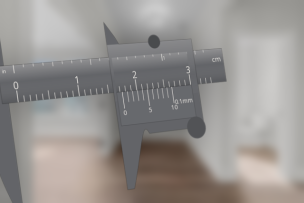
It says {"value": 17.4, "unit": "mm"}
